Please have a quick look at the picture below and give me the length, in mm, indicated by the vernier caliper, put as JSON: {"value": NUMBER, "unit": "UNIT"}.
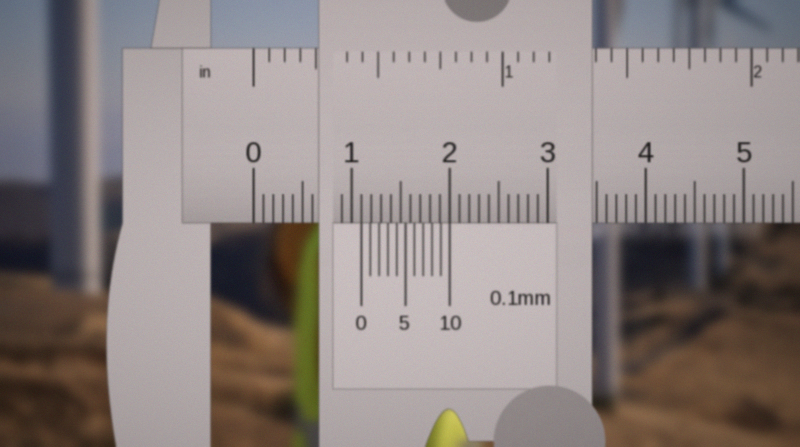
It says {"value": 11.0, "unit": "mm"}
